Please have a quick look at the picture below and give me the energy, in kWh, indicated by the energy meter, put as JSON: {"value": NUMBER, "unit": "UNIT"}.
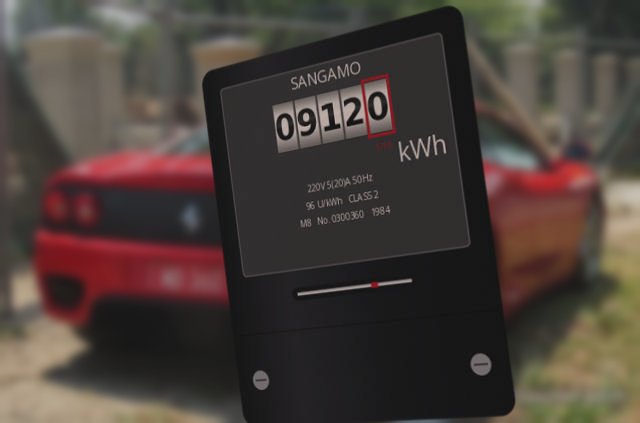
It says {"value": 912.0, "unit": "kWh"}
